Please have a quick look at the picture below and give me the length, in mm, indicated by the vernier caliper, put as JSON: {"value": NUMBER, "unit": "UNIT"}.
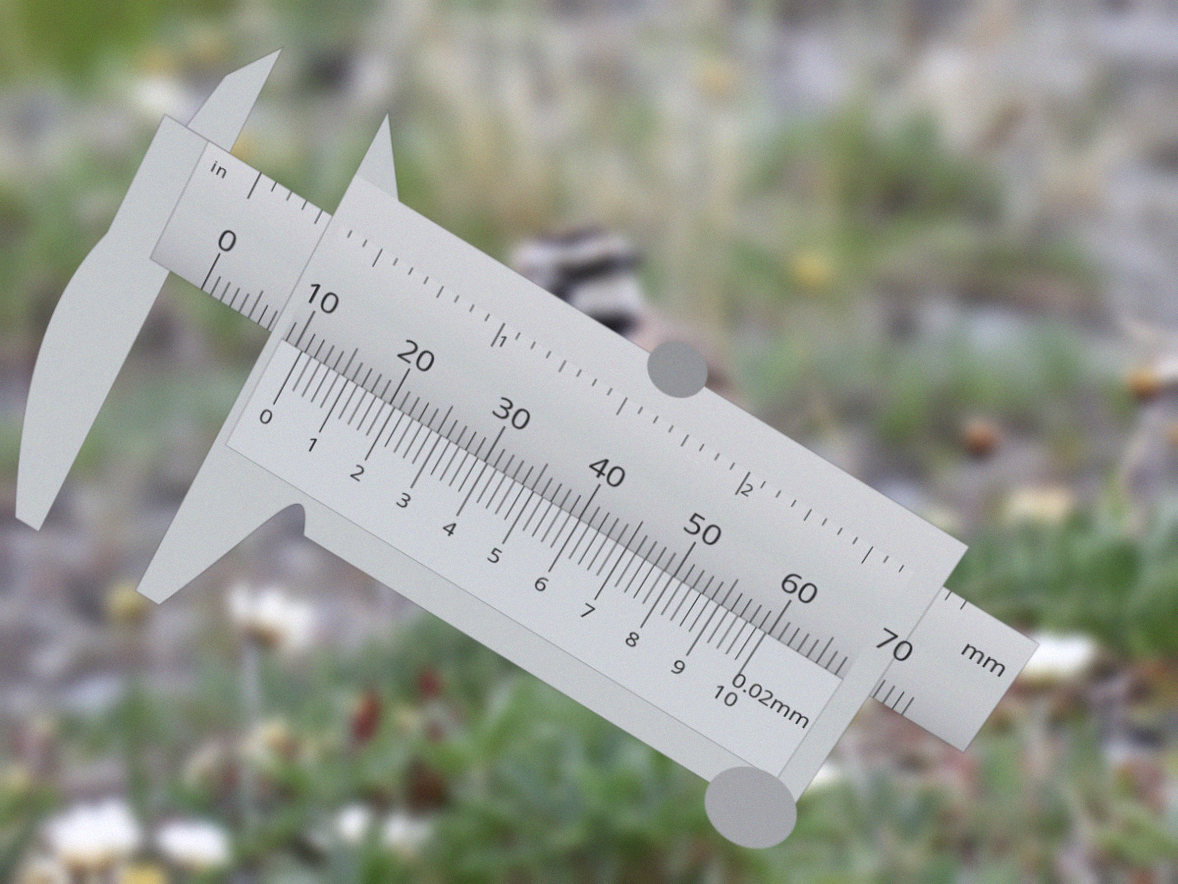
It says {"value": 10.7, "unit": "mm"}
